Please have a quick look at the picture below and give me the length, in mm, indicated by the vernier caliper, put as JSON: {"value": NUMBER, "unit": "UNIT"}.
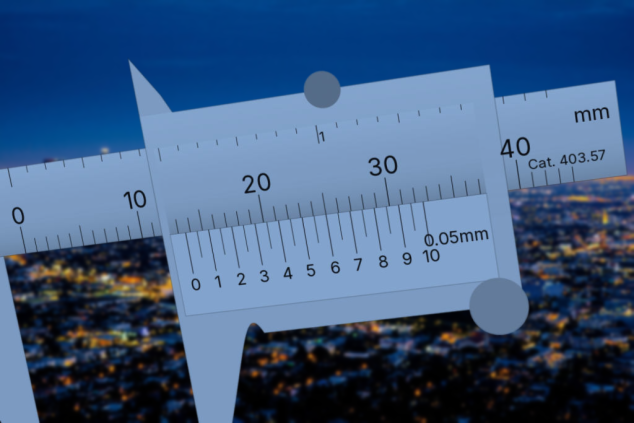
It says {"value": 13.6, "unit": "mm"}
